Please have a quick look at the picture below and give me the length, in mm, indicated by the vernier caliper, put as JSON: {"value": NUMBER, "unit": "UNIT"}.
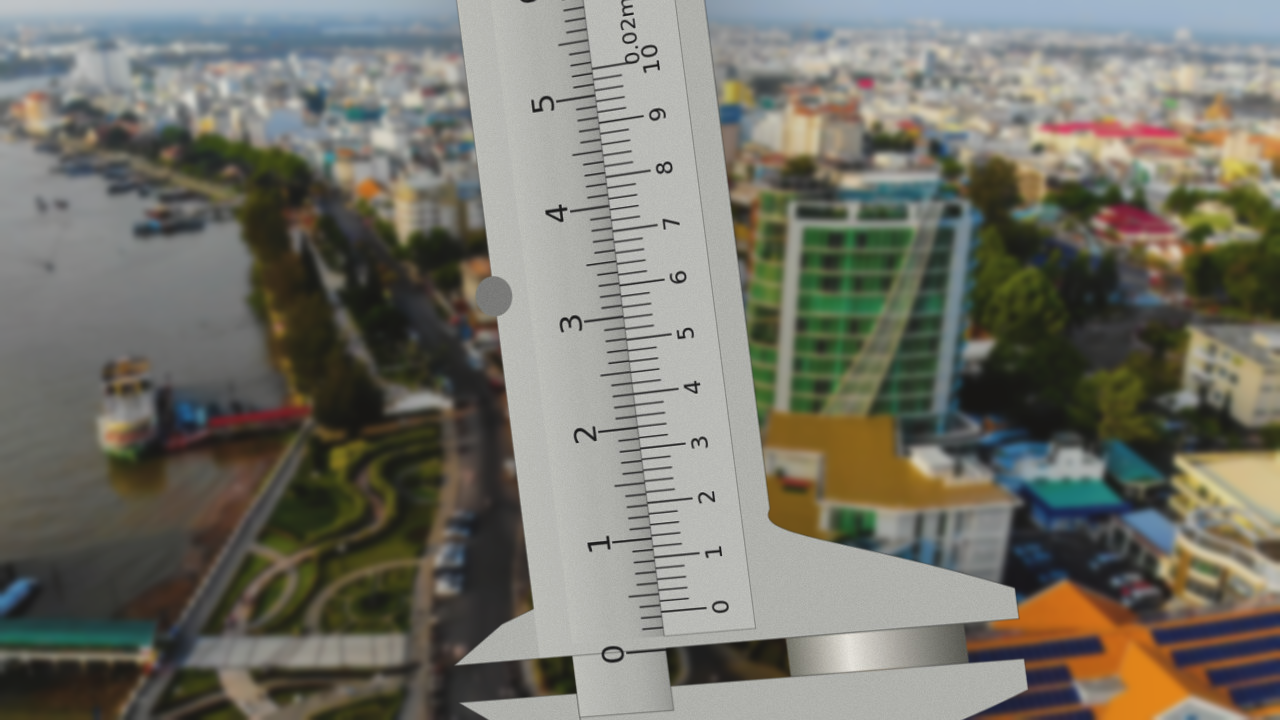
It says {"value": 3.4, "unit": "mm"}
